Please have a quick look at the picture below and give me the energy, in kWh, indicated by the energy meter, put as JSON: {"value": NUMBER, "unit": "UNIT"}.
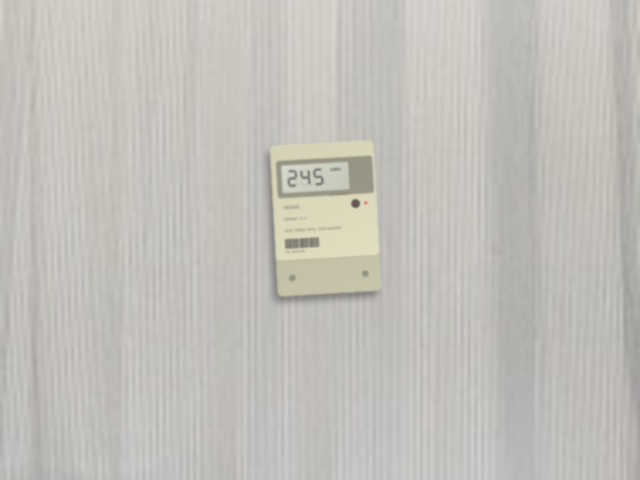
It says {"value": 245, "unit": "kWh"}
